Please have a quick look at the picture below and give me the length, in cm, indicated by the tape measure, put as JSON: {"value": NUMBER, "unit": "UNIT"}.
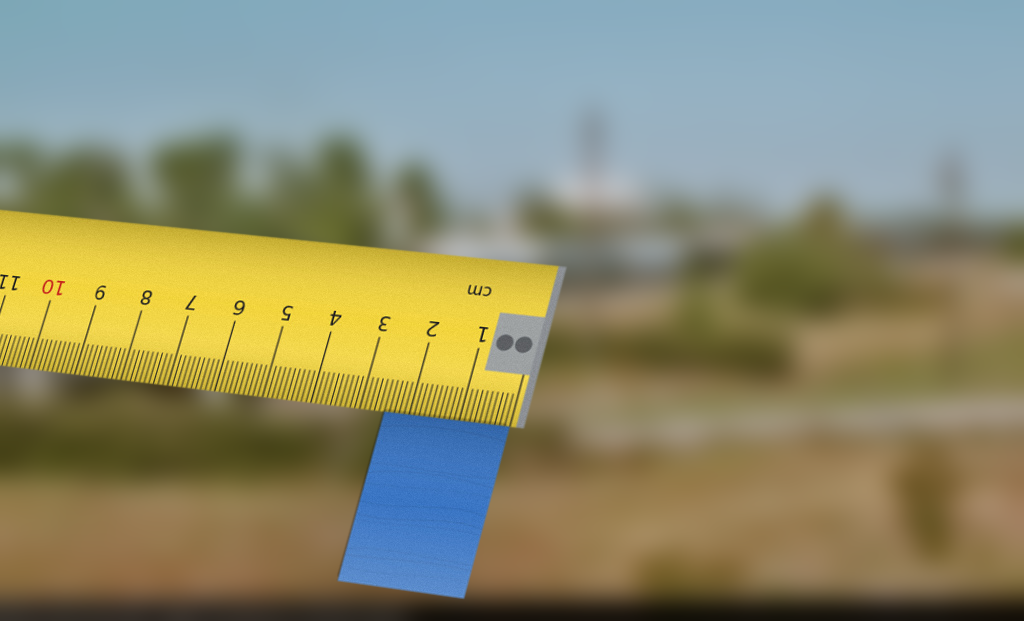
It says {"value": 2.5, "unit": "cm"}
